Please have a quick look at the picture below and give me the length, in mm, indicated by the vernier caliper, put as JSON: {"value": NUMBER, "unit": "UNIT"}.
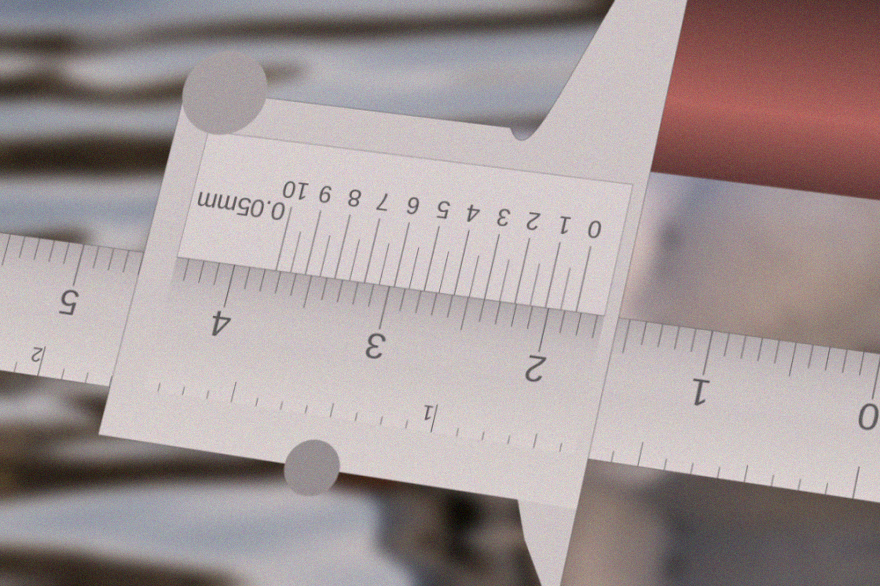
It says {"value": 18.3, "unit": "mm"}
